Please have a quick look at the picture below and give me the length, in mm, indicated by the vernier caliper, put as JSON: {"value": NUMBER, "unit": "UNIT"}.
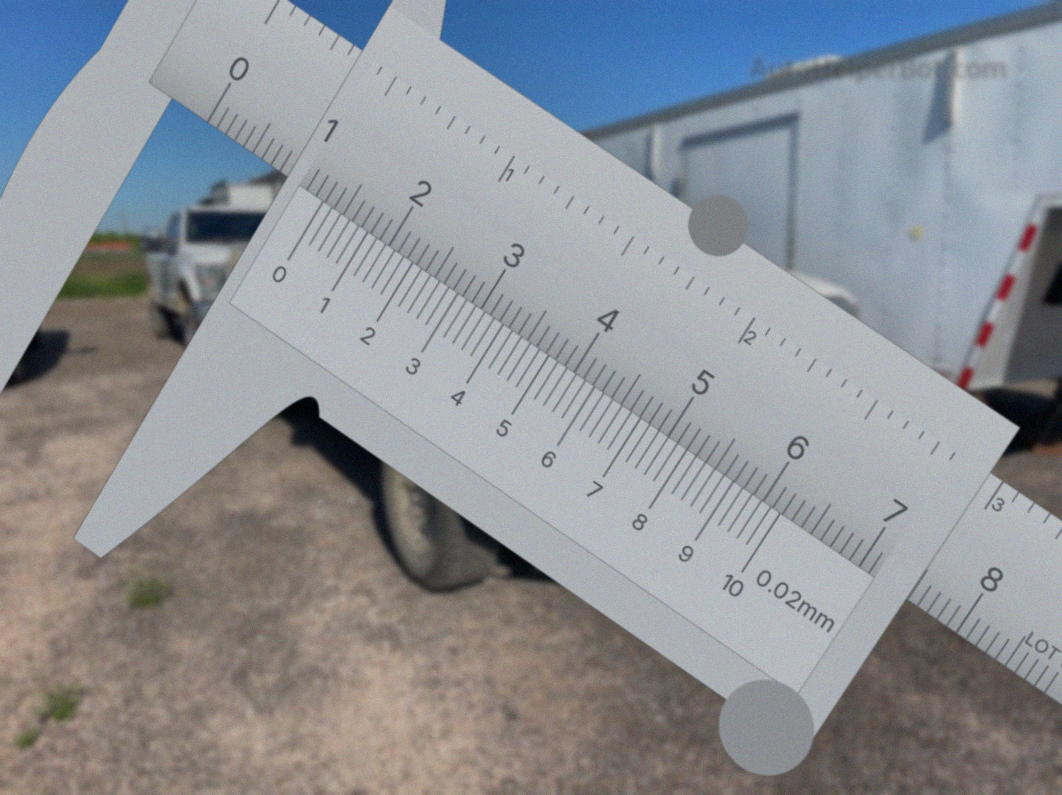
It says {"value": 12.8, "unit": "mm"}
